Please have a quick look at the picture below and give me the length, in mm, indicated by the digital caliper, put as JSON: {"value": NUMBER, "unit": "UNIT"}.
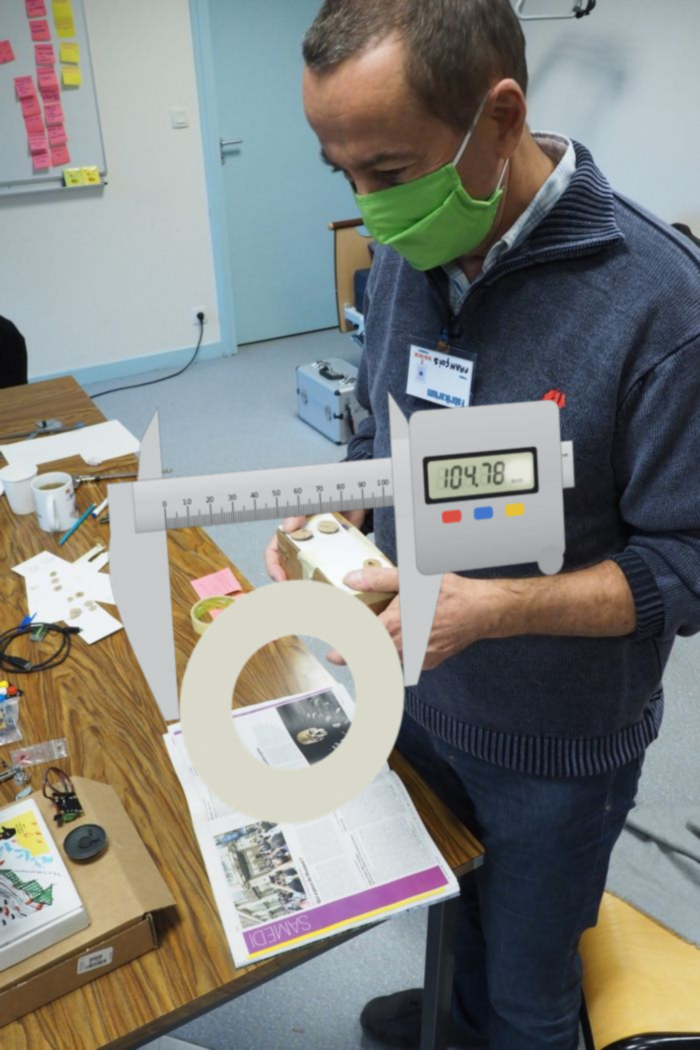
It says {"value": 104.78, "unit": "mm"}
